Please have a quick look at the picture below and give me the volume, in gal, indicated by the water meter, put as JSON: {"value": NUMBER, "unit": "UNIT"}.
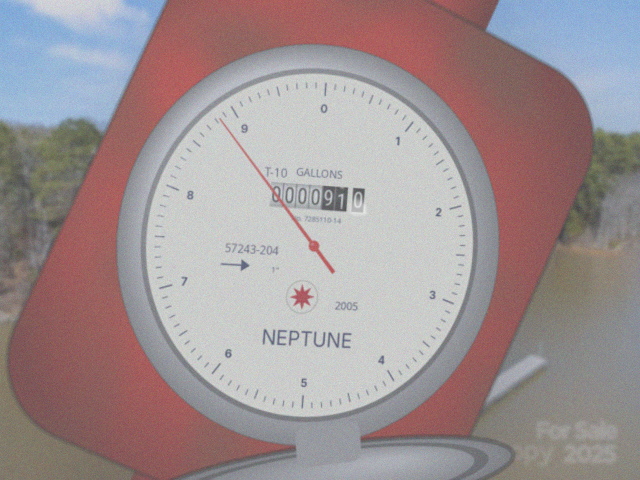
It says {"value": 908.8, "unit": "gal"}
